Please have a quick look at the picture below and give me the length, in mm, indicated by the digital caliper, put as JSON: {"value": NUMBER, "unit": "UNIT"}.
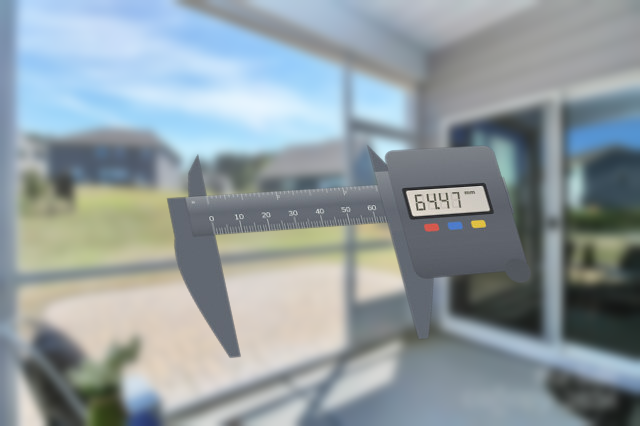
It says {"value": 64.47, "unit": "mm"}
